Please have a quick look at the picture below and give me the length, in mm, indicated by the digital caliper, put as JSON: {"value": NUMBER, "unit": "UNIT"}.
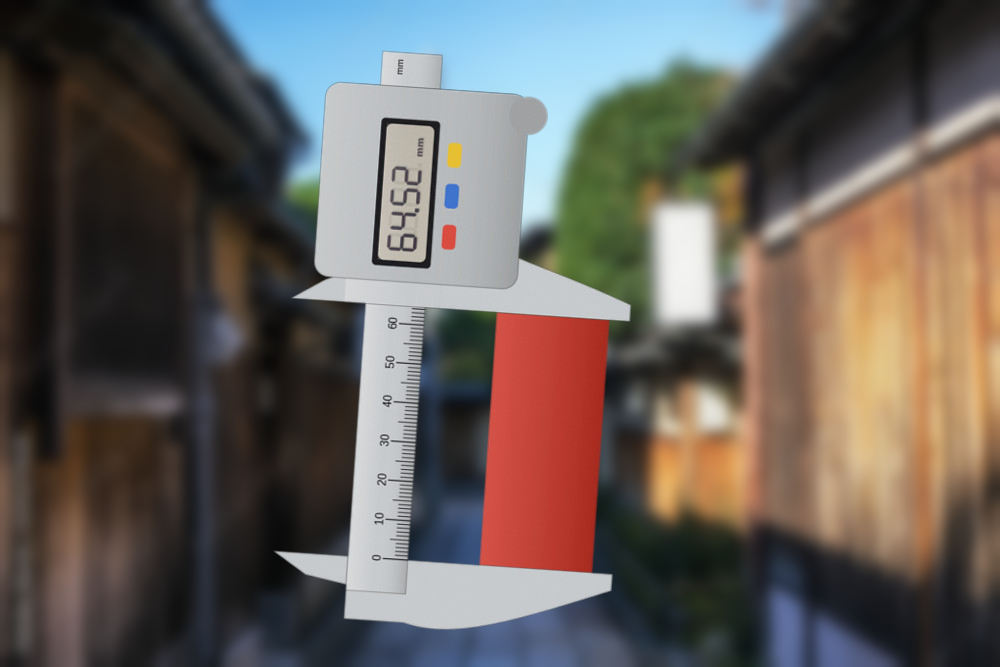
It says {"value": 64.52, "unit": "mm"}
